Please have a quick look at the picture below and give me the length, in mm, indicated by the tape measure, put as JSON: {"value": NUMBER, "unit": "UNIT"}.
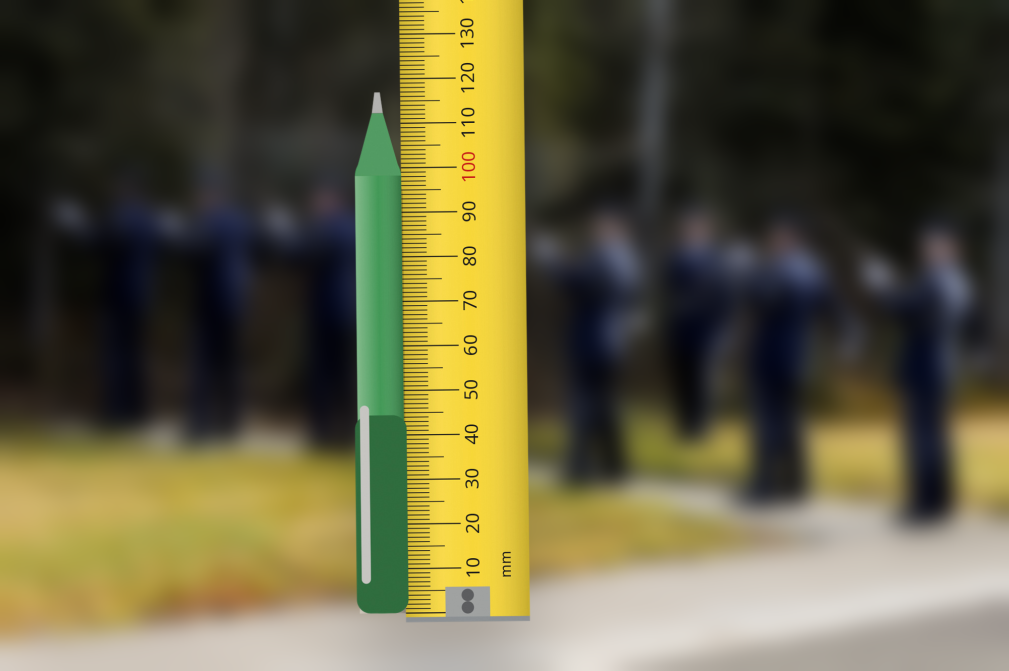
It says {"value": 117, "unit": "mm"}
